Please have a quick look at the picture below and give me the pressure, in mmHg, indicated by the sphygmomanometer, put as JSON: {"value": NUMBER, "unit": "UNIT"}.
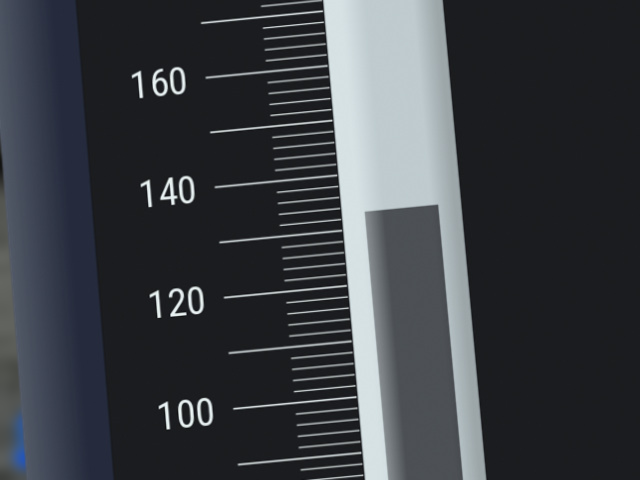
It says {"value": 133, "unit": "mmHg"}
